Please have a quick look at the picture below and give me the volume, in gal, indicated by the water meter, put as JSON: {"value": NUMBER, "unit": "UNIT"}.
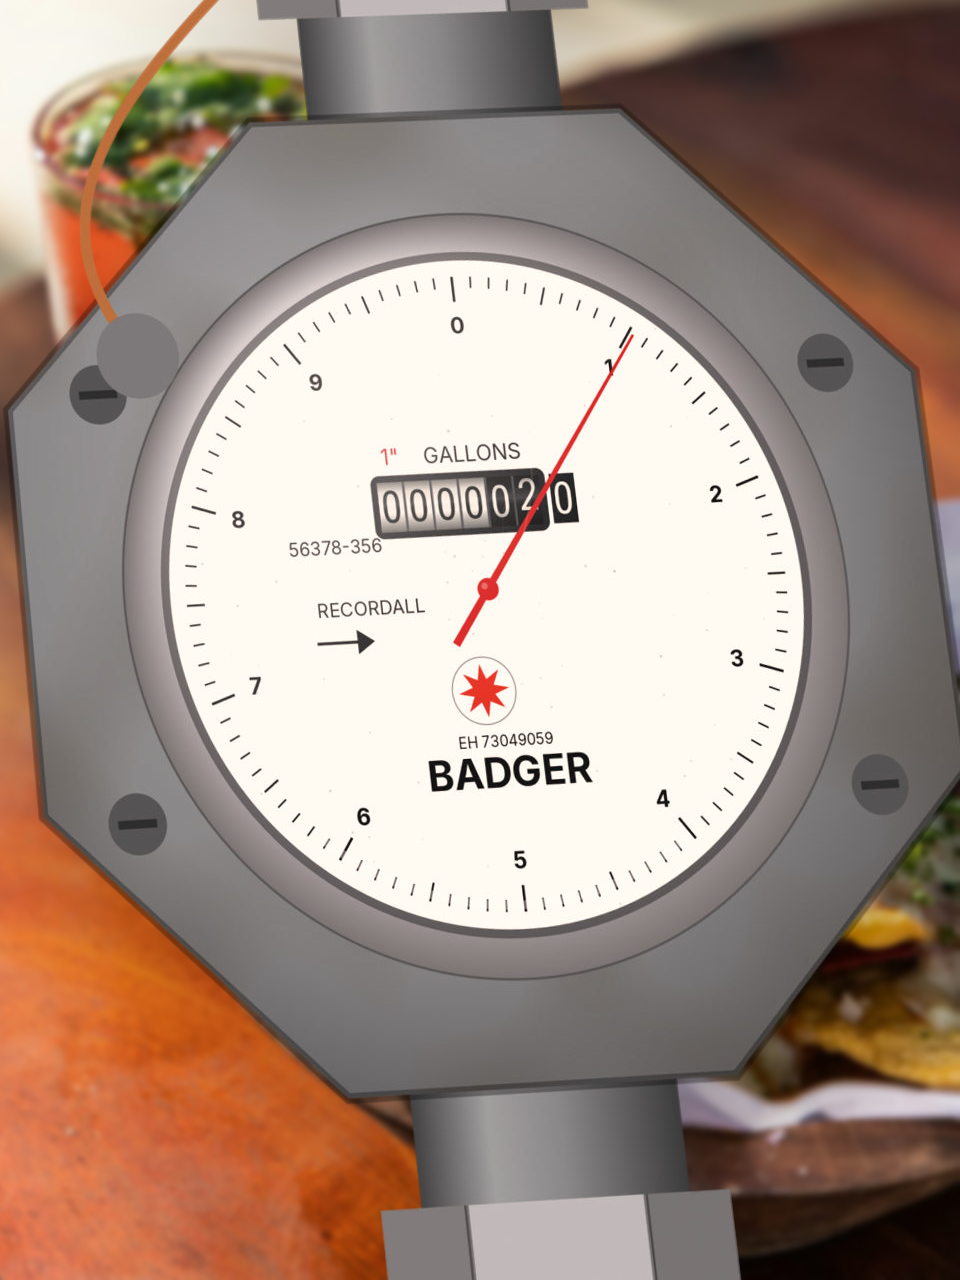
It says {"value": 21.0, "unit": "gal"}
